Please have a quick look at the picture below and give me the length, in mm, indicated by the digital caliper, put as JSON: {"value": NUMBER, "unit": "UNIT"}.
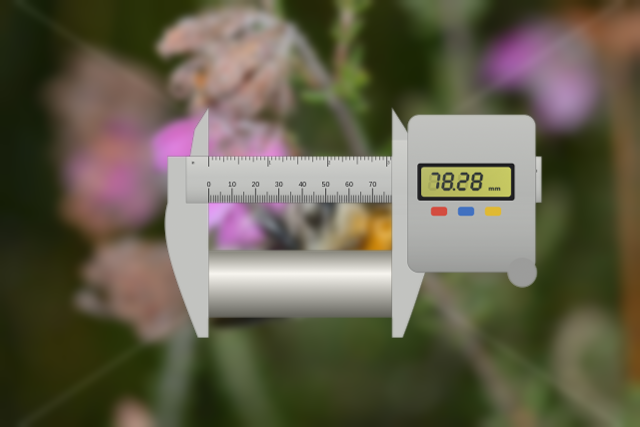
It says {"value": 78.28, "unit": "mm"}
